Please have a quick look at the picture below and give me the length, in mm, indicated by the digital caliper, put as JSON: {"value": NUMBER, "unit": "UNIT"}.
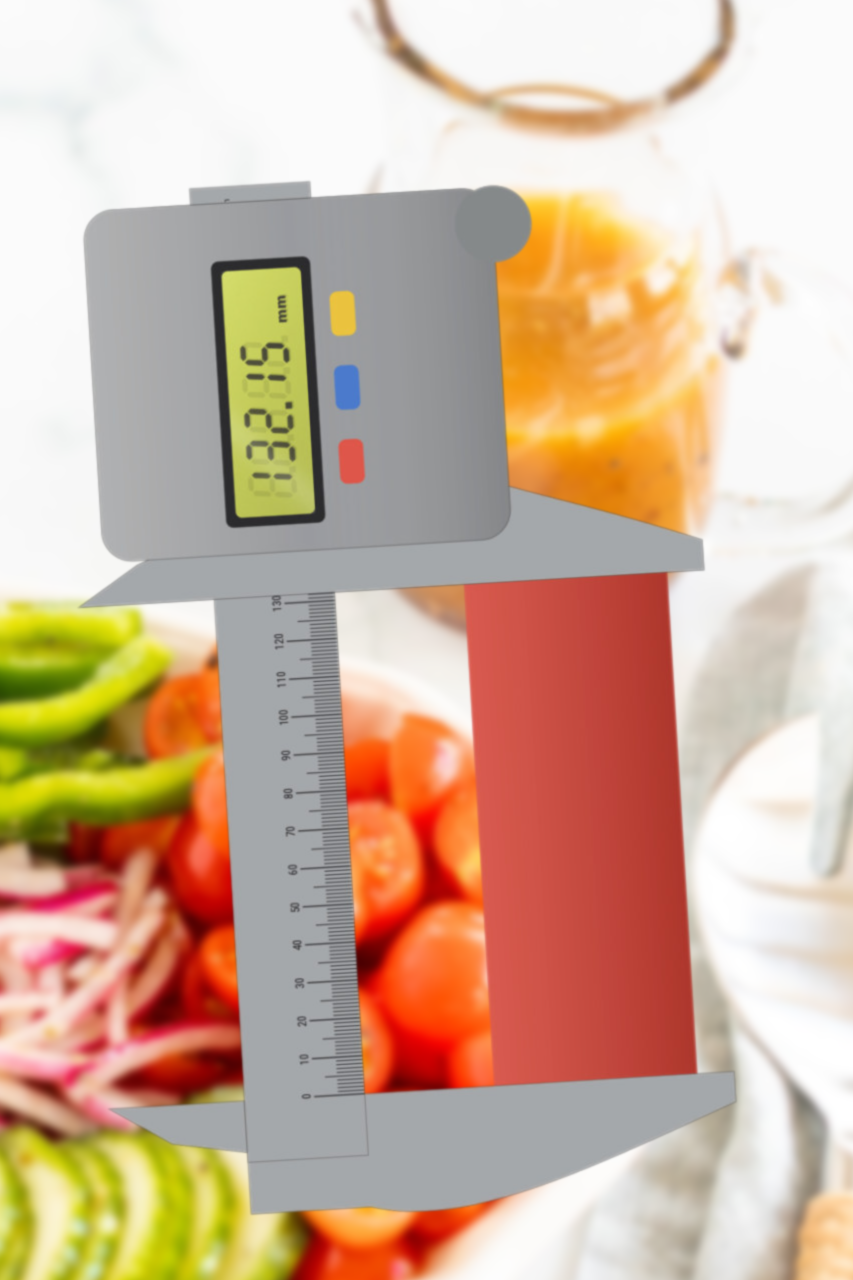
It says {"value": 132.15, "unit": "mm"}
